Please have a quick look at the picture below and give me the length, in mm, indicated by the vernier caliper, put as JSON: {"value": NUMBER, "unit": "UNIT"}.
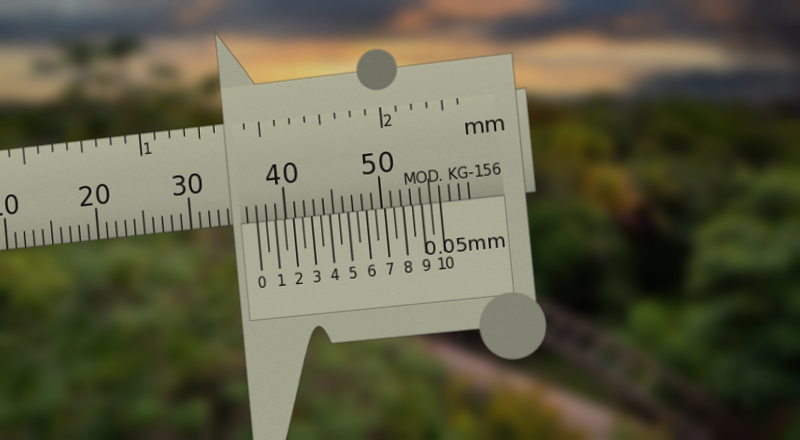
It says {"value": 37.0, "unit": "mm"}
